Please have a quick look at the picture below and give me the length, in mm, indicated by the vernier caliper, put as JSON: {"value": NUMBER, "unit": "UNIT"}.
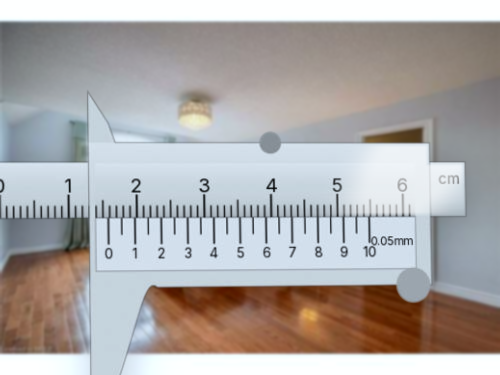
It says {"value": 15.8, "unit": "mm"}
